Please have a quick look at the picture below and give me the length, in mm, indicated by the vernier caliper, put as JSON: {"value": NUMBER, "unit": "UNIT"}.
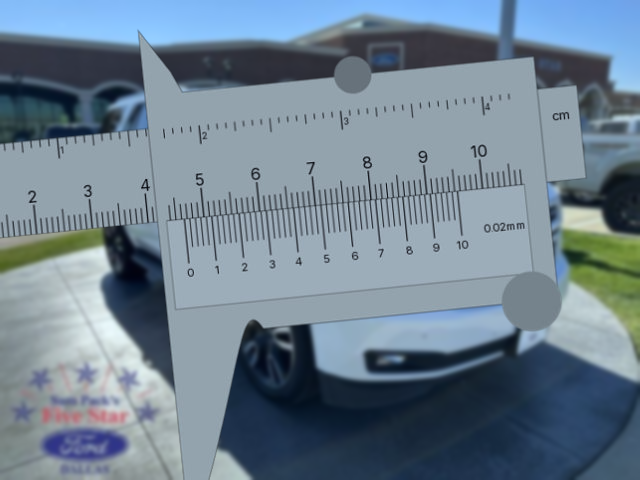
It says {"value": 46.5, "unit": "mm"}
